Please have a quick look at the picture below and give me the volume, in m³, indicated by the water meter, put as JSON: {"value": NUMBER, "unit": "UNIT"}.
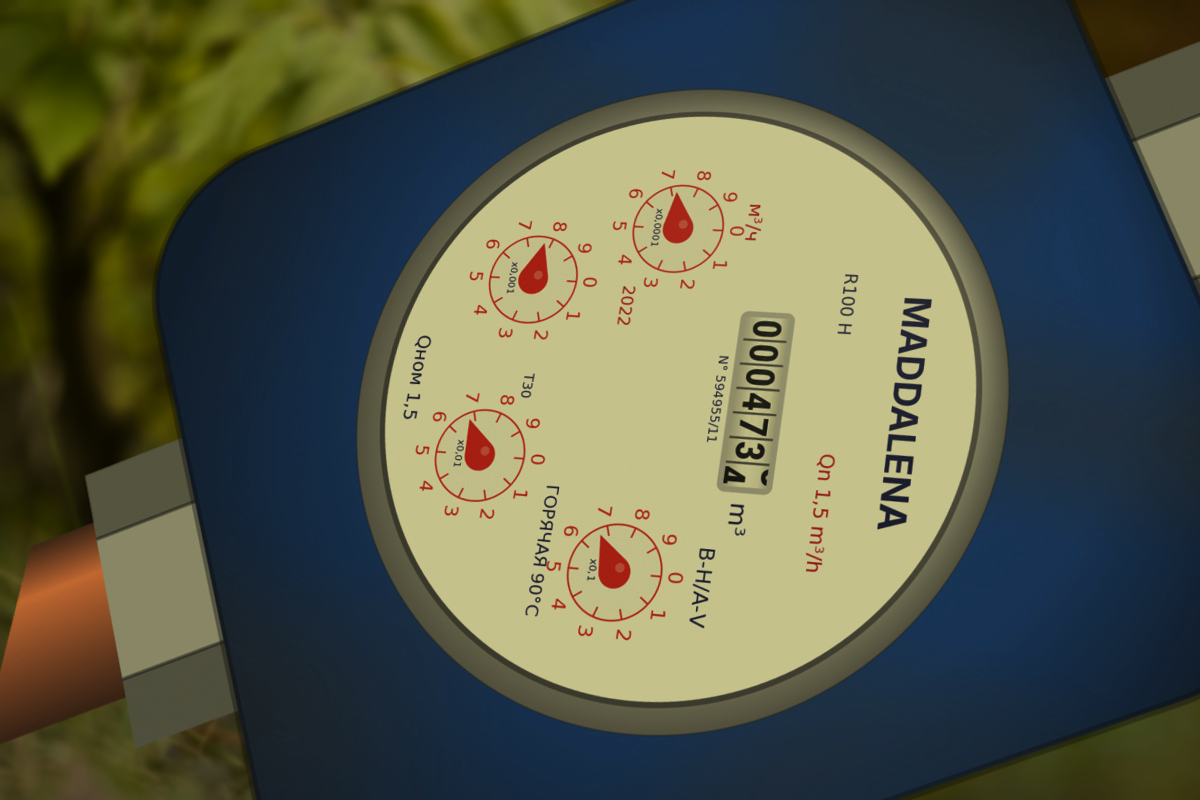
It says {"value": 4733.6677, "unit": "m³"}
